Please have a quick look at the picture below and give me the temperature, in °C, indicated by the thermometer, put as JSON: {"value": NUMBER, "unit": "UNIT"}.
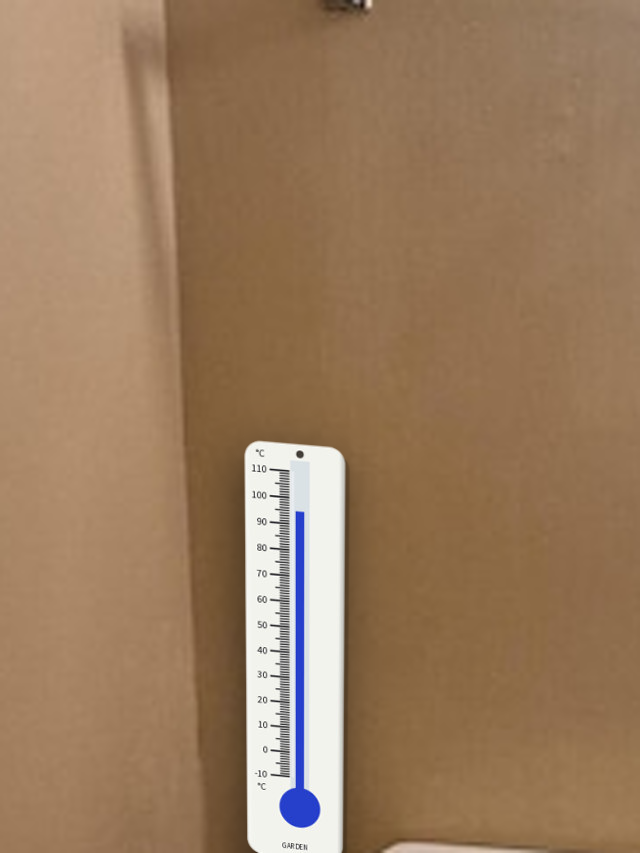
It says {"value": 95, "unit": "°C"}
